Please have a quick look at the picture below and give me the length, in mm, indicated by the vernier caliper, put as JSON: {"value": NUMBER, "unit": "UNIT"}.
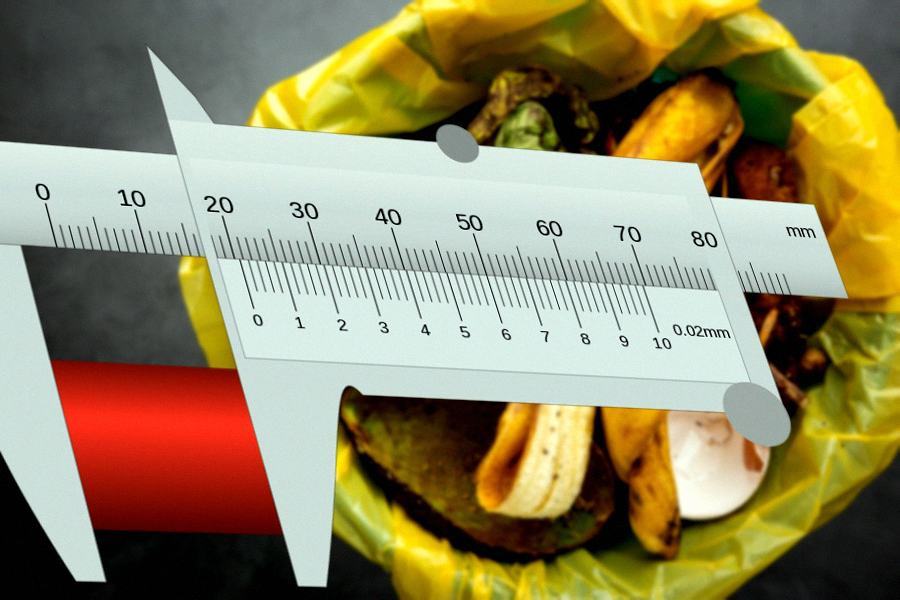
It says {"value": 20.6, "unit": "mm"}
